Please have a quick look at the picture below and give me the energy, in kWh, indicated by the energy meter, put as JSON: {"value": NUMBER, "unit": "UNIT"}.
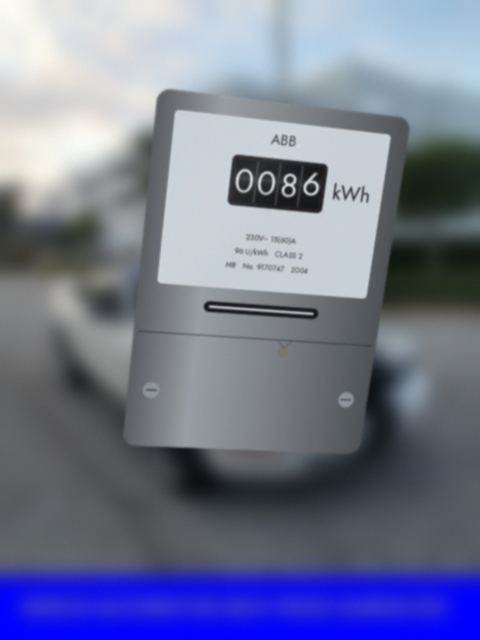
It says {"value": 86, "unit": "kWh"}
